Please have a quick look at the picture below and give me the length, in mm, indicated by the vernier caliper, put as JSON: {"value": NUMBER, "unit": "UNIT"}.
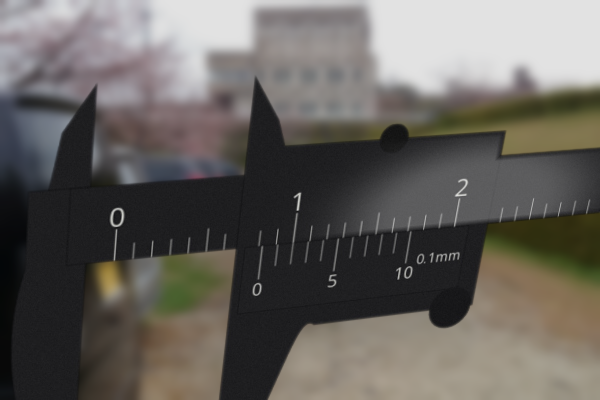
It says {"value": 8.2, "unit": "mm"}
